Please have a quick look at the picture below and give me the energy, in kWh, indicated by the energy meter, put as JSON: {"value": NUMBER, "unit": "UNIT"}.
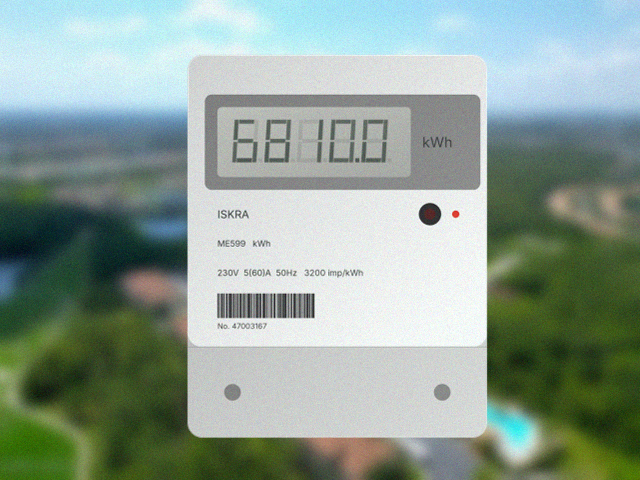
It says {"value": 6810.0, "unit": "kWh"}
